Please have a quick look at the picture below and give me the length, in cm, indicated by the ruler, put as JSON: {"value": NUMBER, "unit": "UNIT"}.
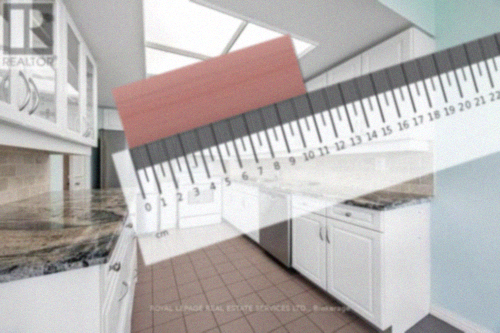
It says {"value": 11, "unit": "cm"}
